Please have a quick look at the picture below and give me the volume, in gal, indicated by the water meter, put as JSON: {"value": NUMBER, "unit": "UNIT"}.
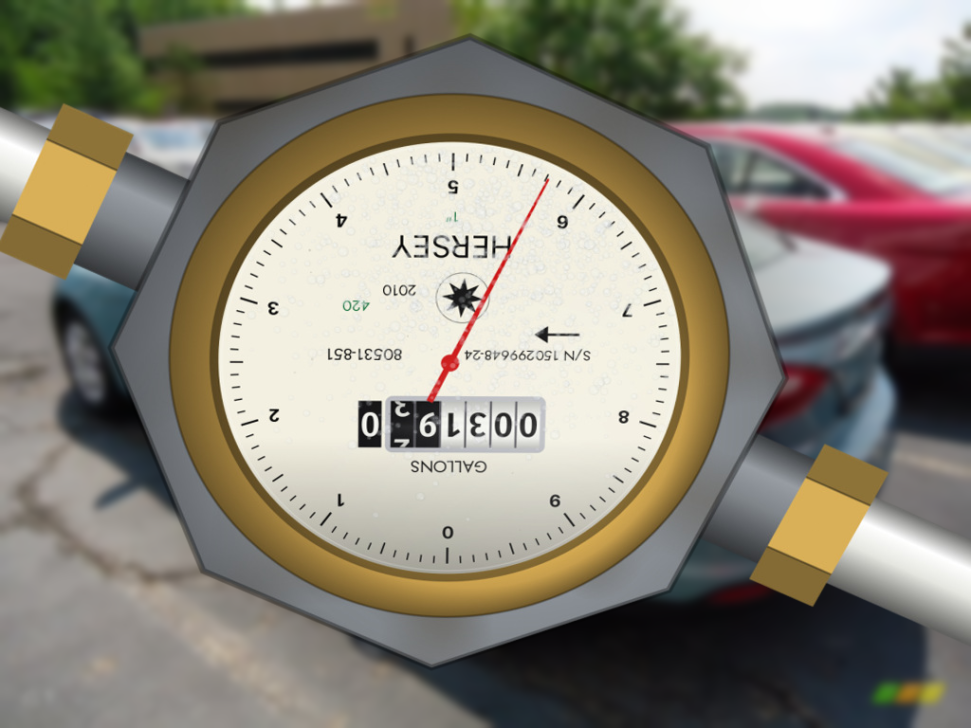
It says {"value": 31925.7, "unit": "gal"}
